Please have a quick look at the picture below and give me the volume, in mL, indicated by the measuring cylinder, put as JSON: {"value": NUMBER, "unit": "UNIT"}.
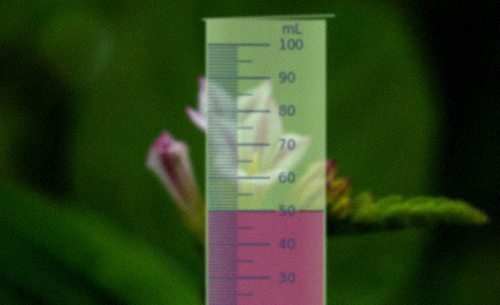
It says {"value": 50, "unit": "mL"}
